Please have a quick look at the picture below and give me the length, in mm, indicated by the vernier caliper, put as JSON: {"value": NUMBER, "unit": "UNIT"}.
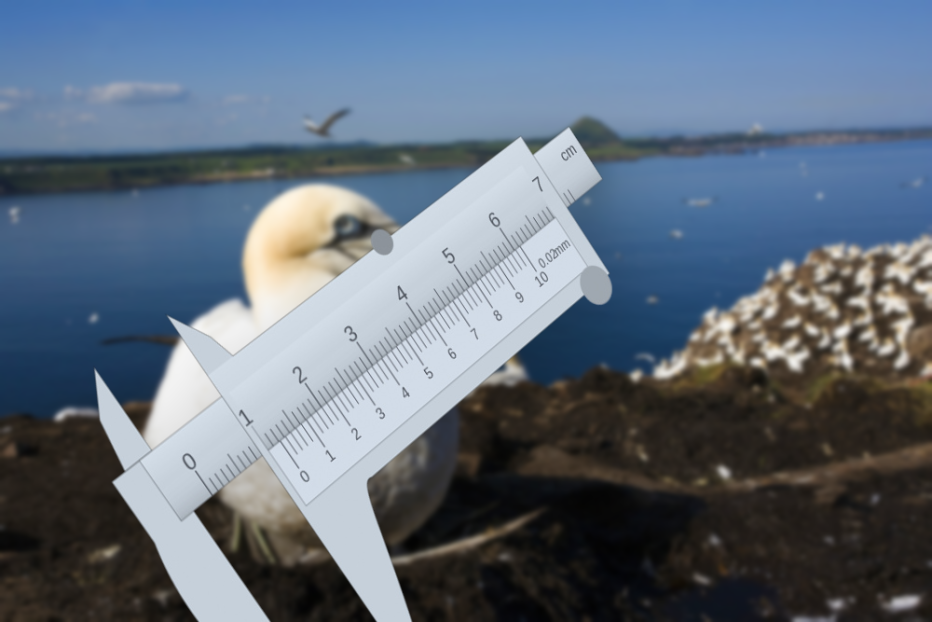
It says {"value": 12.2, "unit": "mm"}
